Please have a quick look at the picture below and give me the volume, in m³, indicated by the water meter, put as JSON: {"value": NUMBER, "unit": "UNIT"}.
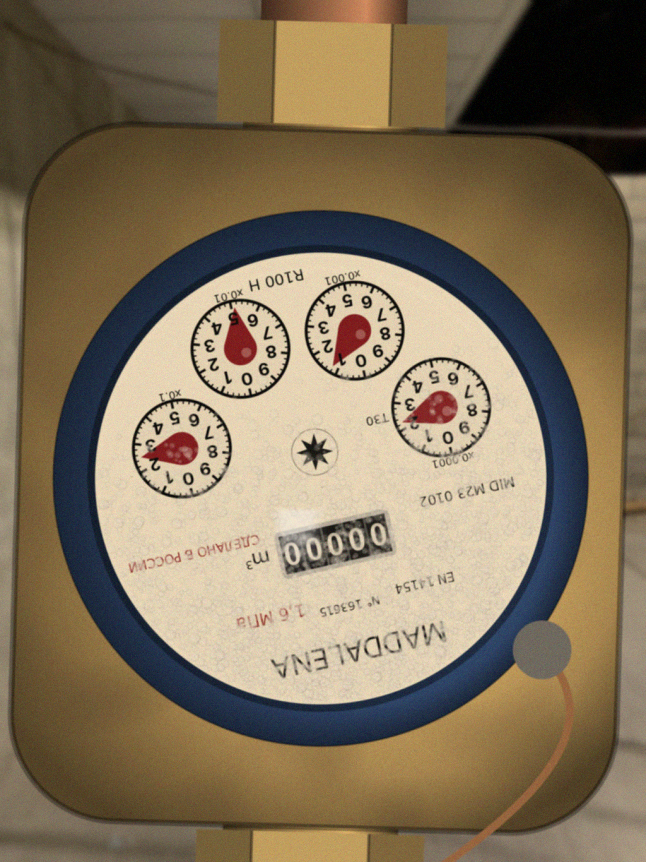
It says {"value": 0.2512, "unit": "m³"}
